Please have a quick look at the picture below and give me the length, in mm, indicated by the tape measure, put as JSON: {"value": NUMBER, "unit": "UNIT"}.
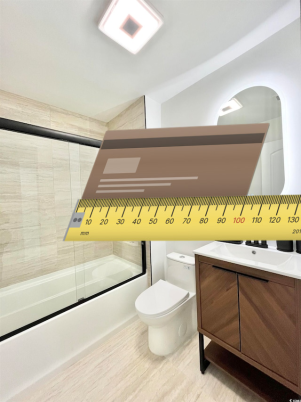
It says {"value": 100, "unit": "mm"}
